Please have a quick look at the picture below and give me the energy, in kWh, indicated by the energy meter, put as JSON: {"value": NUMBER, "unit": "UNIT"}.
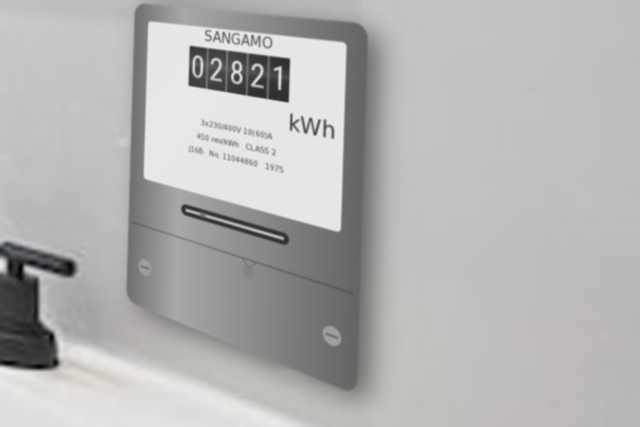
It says {"value": 2821, "unit": "kWh"}
